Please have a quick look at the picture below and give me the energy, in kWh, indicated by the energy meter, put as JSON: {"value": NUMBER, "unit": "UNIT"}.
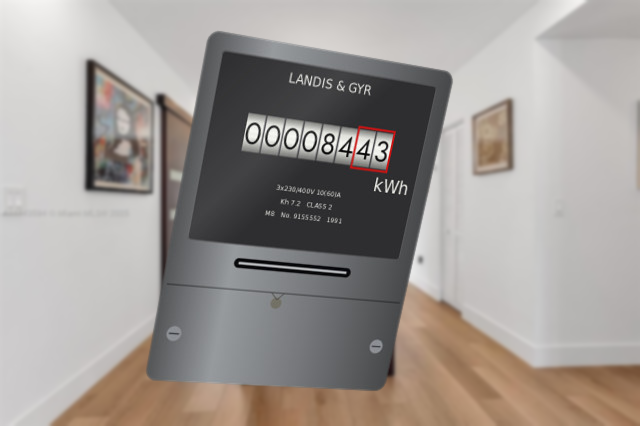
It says {"value": 84.43, "unit": "kWh"}
